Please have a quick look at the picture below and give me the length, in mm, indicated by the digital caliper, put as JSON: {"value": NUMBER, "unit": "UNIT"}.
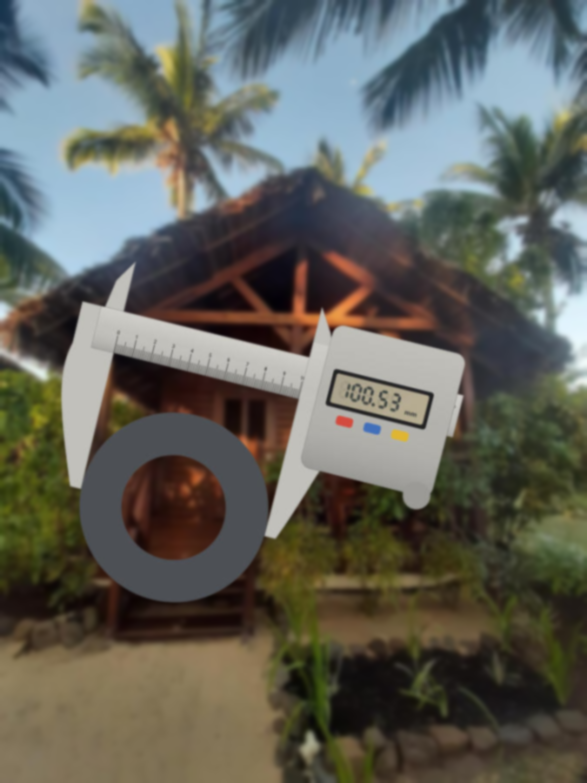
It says {"value": 100.53, "unit": "mm"}
